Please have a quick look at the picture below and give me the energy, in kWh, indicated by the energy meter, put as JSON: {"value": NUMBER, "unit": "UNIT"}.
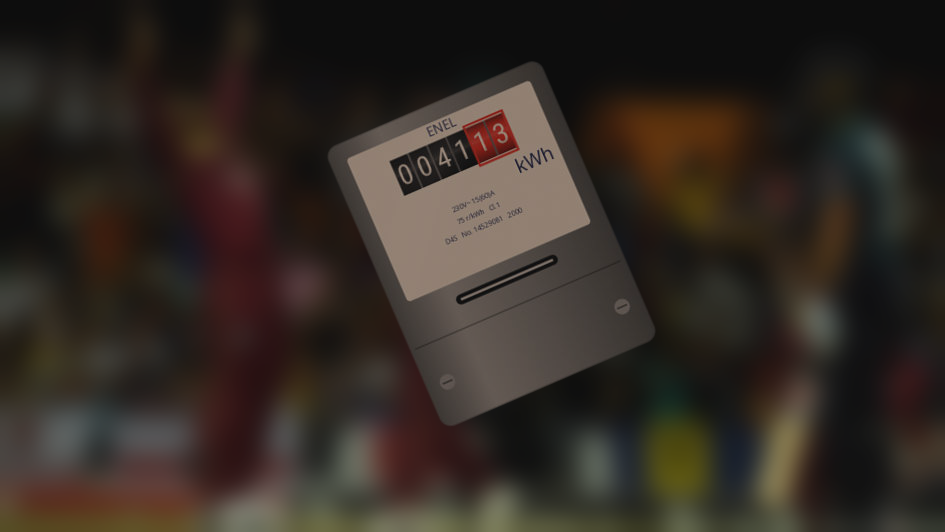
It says {"value": 41.13, "unit": "kWh"}
